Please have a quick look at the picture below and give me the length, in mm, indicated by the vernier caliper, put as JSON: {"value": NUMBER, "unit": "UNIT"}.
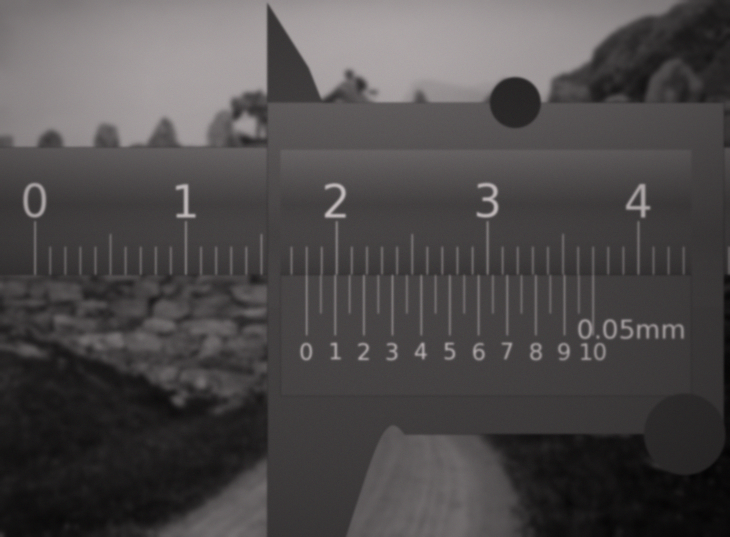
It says {"value": 18.0, "unit": "mm"}
